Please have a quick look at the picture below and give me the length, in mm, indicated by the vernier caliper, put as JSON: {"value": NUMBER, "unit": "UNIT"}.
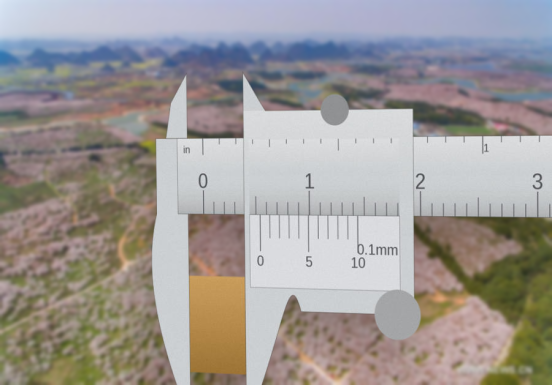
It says {"value": 5.4, "unit": "mm"}
